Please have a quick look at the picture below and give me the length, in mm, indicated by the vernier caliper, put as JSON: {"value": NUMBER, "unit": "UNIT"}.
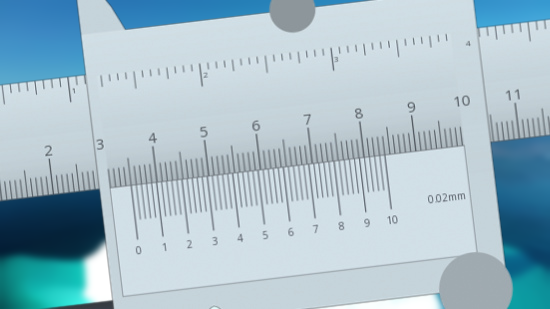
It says {"value": 35.0, "unit": "mm"}
